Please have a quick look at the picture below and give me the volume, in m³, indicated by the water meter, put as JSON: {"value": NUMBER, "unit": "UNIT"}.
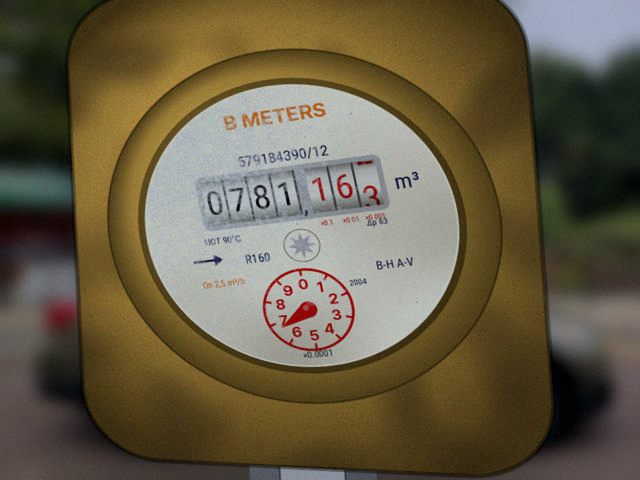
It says {"value": 781.1626, "unit": "m³"}
